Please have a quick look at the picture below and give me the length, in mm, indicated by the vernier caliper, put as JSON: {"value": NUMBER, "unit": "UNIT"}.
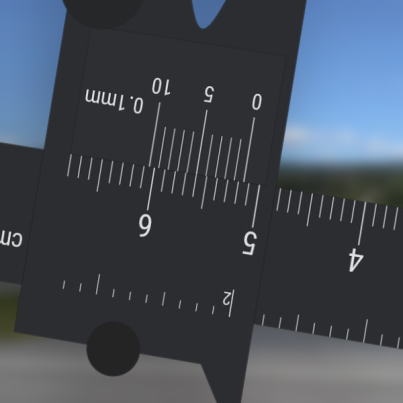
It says {"value": 51.5, "unit": "mm"}
